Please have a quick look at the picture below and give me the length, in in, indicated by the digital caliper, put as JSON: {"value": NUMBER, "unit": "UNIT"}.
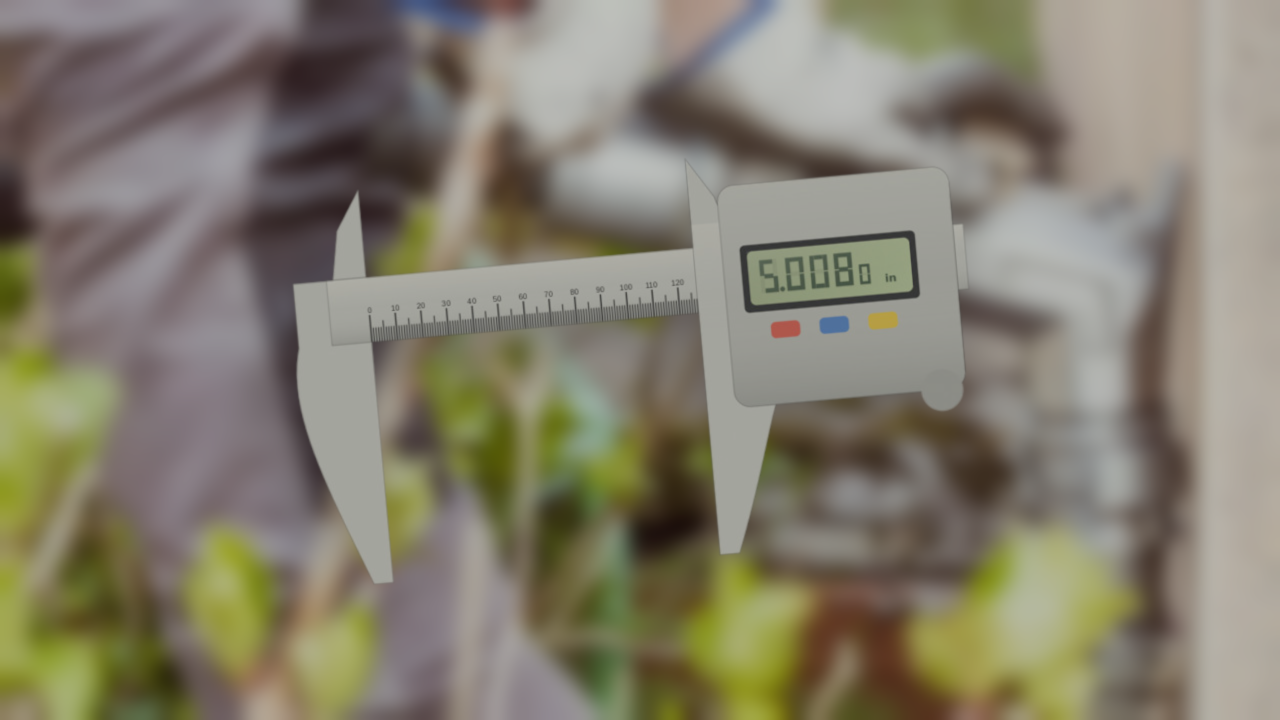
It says {"value": 5.0080, "unit": "in"}
